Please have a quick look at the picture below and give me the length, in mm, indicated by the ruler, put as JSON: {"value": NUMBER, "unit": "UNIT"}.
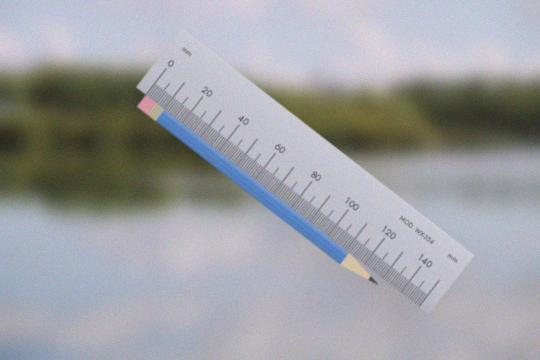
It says {"value": 130, "unit": "mm"}
